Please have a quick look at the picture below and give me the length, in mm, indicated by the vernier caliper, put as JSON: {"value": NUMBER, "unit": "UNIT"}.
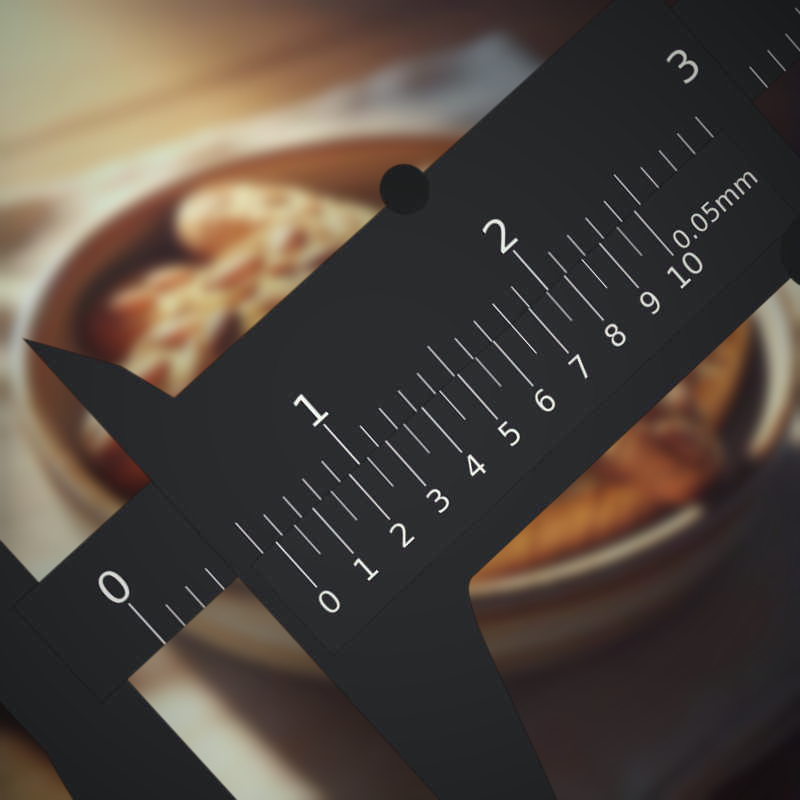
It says {"value": 5.65, "unit": "mm"}
